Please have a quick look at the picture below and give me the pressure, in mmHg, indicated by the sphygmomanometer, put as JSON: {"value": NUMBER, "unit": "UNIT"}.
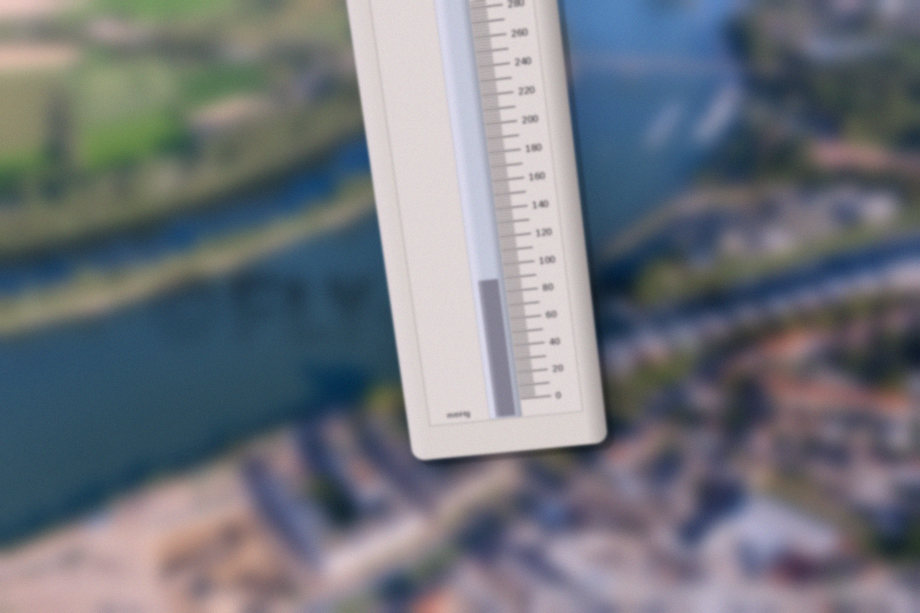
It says {"value": 90, "unit": "mmHg"}
